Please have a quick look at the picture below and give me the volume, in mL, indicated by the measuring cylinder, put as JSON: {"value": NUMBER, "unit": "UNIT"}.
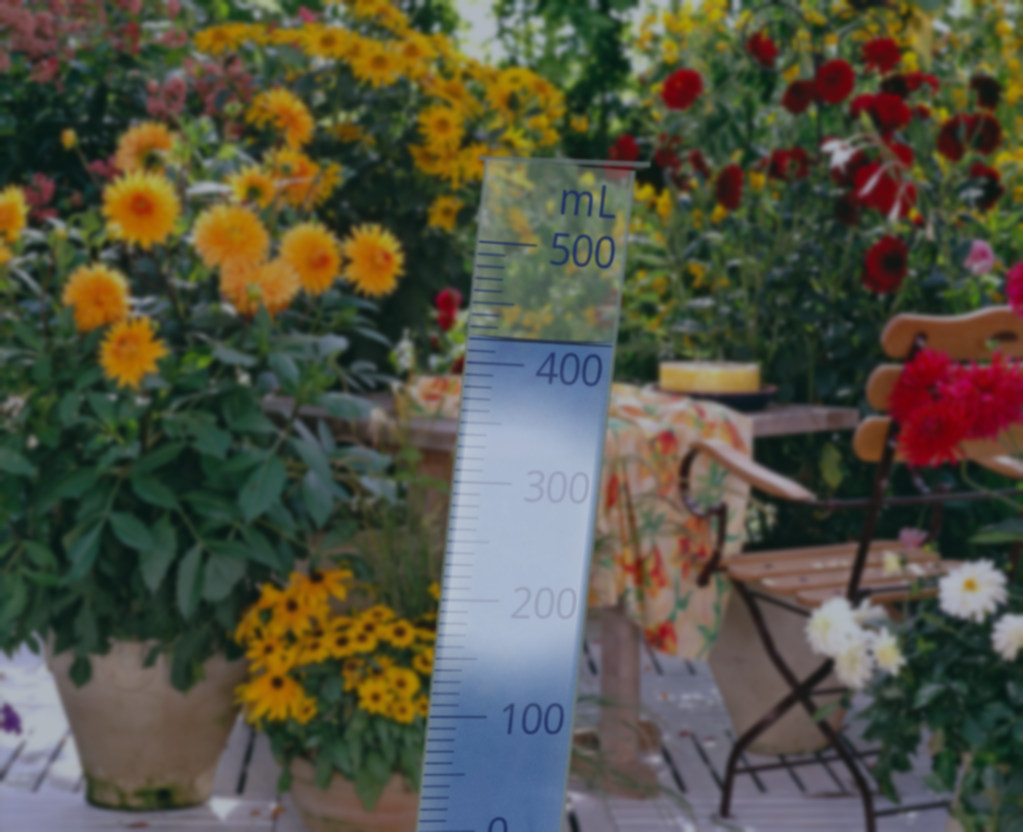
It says {"value": 420, "unit": "mL"}
